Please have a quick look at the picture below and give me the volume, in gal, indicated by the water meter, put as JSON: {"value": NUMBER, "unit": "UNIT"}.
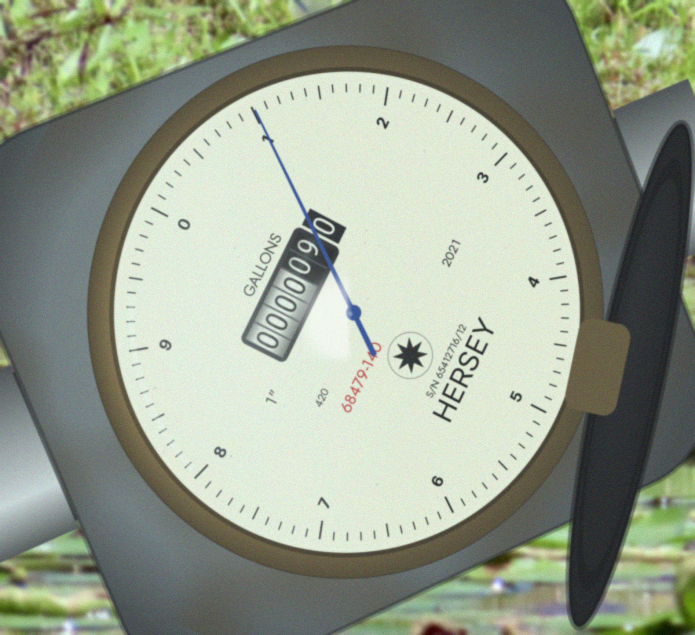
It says {"value": 91.0, "unit": "gal"}
